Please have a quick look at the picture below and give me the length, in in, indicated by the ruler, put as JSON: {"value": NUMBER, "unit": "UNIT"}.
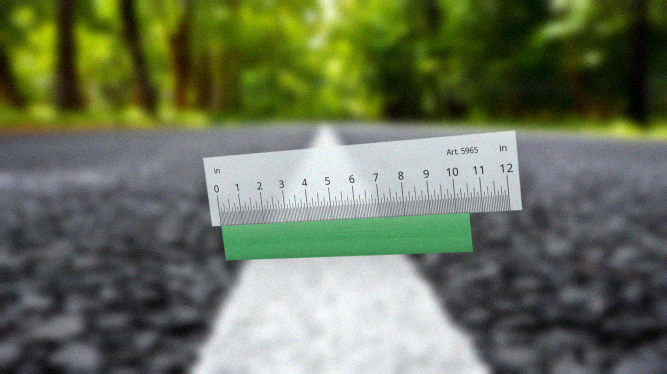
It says {"value": 10.5, "unit": "in"}
